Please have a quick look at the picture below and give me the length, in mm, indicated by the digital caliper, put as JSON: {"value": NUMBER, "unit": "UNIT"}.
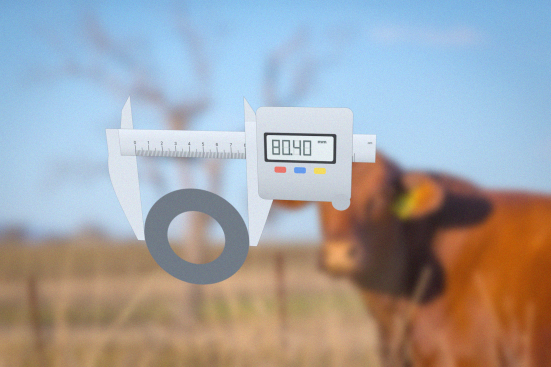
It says {"value": 80.40, "unit": "mm"}
